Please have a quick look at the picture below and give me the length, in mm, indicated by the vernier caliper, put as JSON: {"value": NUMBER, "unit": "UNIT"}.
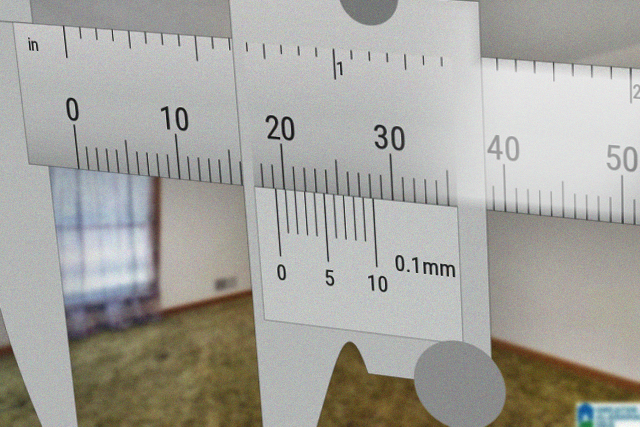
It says {"value": 19.2, "unit": "mm"}
